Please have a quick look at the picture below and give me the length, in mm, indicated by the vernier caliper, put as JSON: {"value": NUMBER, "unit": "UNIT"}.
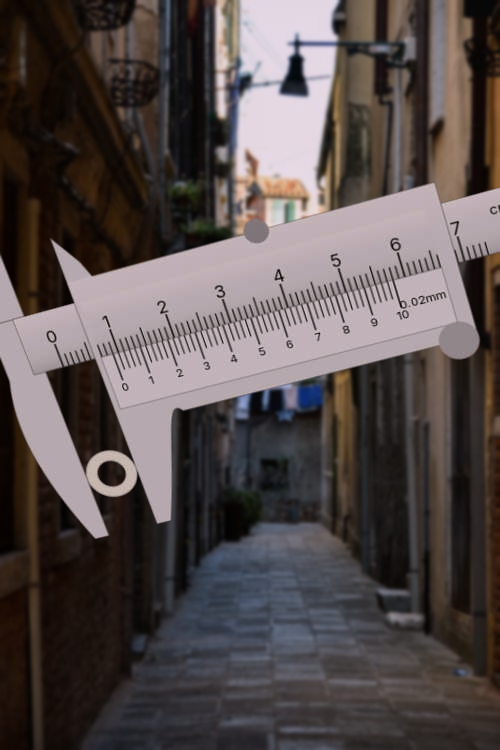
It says {"value": 9.0, "unit": "mm"}
